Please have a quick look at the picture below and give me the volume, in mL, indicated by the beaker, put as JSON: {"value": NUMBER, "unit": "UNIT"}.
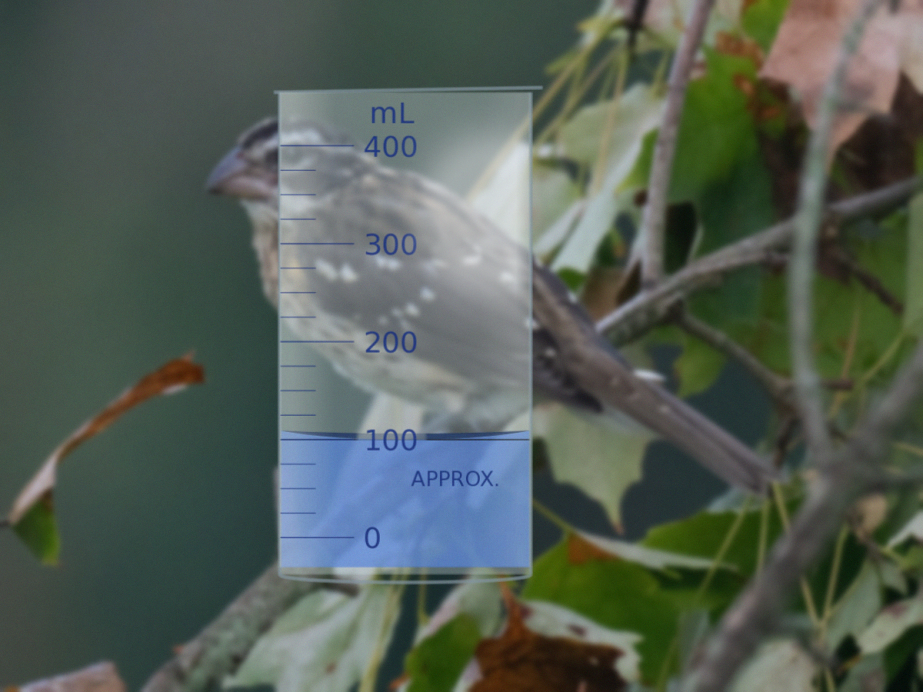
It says {"value": 100, "unit": "mL"}
